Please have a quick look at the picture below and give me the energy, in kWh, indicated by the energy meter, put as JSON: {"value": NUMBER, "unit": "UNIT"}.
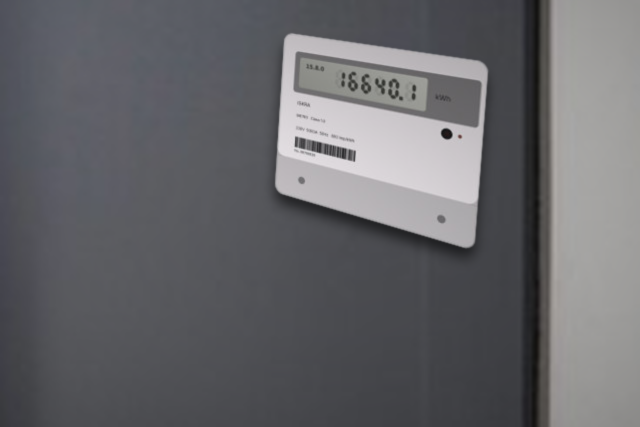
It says {"value": 16640.1, "unit": "kWh"}
